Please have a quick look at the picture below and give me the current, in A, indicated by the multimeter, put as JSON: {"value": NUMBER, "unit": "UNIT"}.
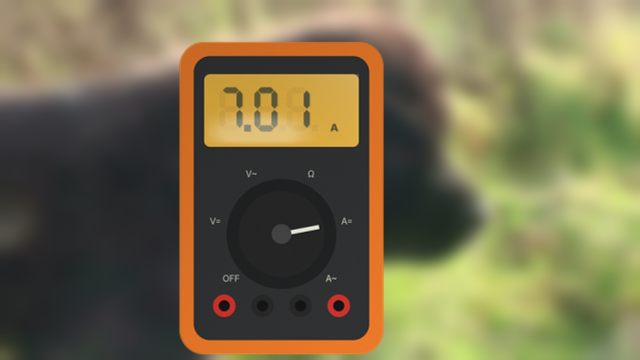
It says {"value": 7.01, "unit": "A"}
